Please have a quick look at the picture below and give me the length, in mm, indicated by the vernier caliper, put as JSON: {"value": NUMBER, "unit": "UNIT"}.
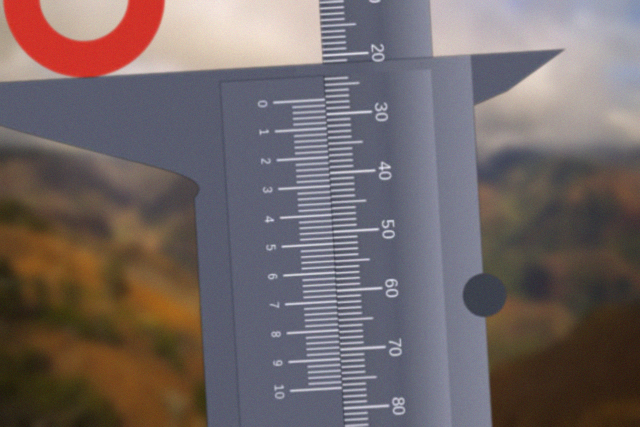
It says {"value": 27.5, "unit": "mm"}
